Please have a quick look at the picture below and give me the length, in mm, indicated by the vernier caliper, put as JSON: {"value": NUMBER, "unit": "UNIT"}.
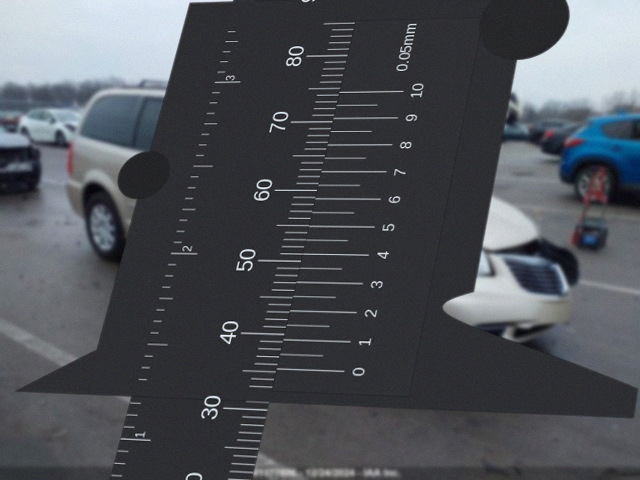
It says {"value": 35.4, "unit": "mm"}
